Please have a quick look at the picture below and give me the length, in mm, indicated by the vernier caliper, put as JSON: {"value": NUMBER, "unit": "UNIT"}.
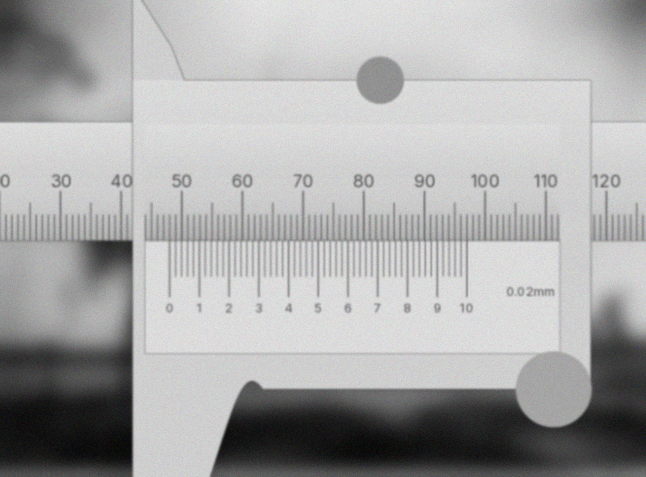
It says {"value": 48.0, "unit": "mm"}
